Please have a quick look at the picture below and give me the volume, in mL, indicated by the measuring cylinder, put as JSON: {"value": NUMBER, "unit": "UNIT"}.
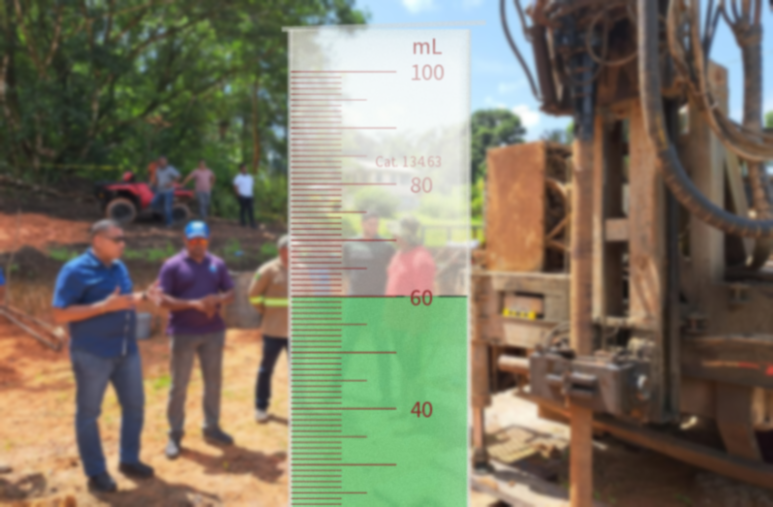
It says {"value": 60, "unit": "mL"}
